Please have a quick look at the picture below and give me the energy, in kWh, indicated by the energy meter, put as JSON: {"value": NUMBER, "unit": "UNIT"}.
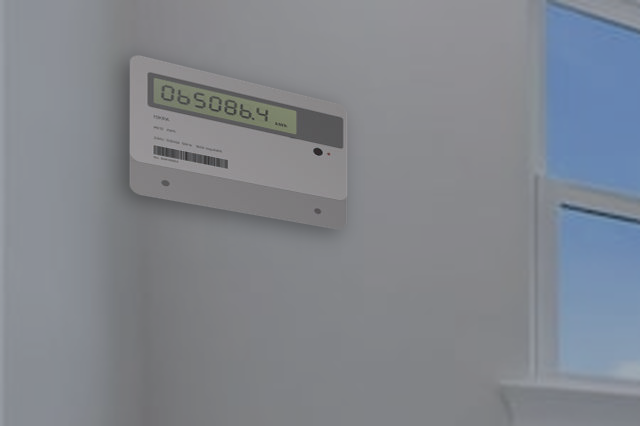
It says {"value": 65086.4, "unit": "kWh"}
